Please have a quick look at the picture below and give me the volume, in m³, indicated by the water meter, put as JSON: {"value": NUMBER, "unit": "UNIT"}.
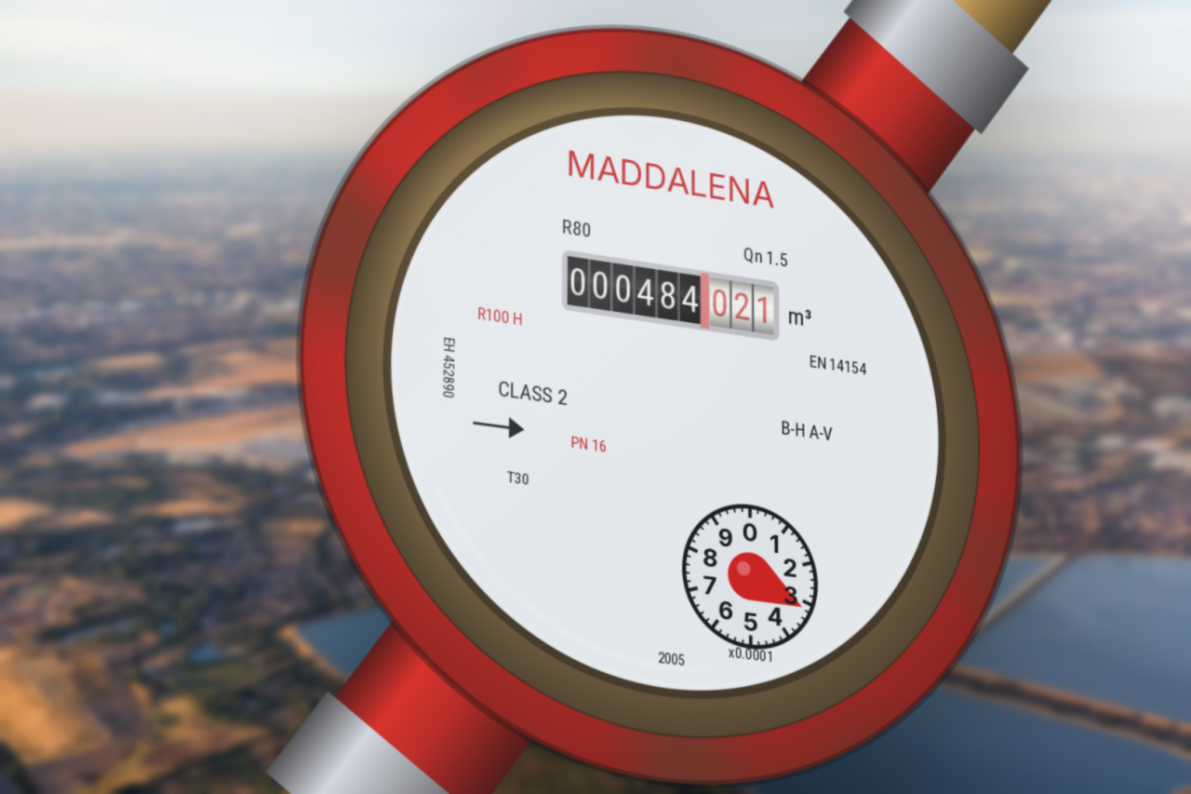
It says {"value": 484.0213, "unit": "m³"}
